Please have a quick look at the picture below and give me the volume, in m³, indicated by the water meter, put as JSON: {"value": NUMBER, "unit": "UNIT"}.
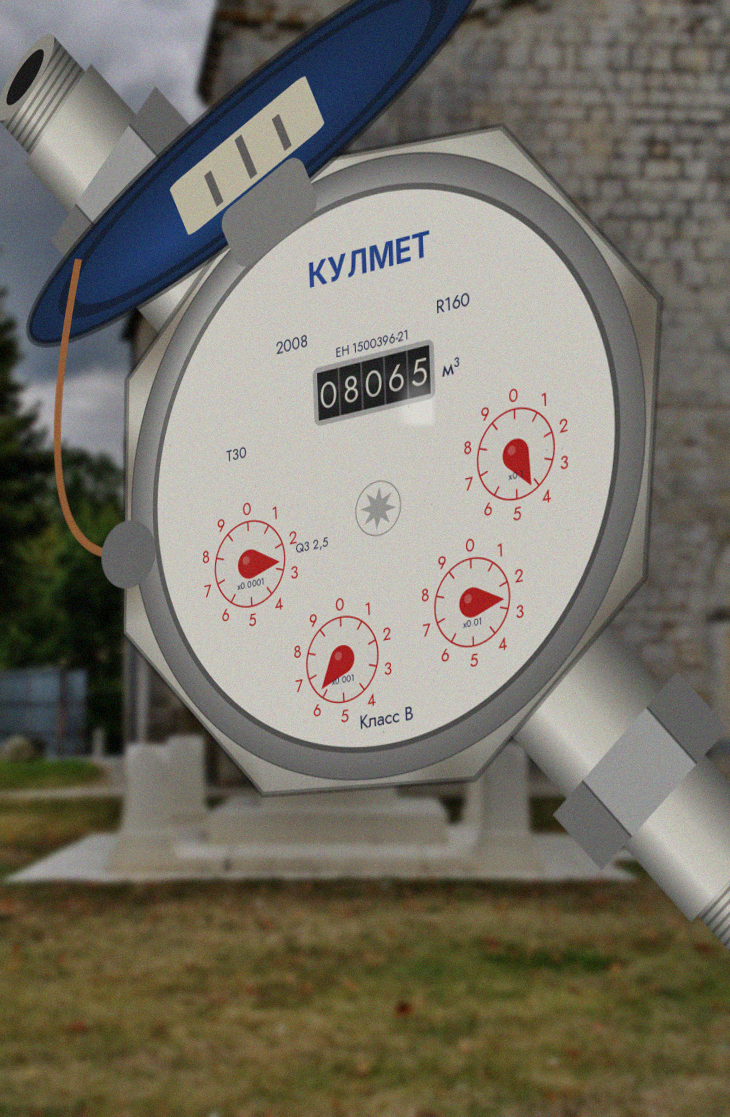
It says {"value": 8065.4262, "unit": "m³"}
